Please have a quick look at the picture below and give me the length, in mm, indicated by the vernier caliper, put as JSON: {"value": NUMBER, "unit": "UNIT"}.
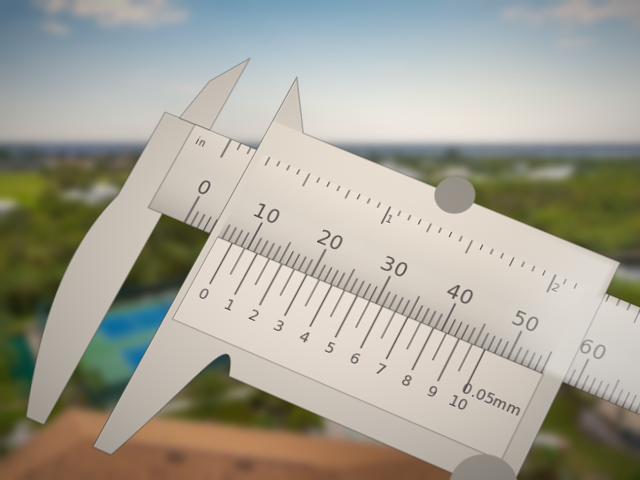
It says {"value": 7.6, "unit": "mm"}
